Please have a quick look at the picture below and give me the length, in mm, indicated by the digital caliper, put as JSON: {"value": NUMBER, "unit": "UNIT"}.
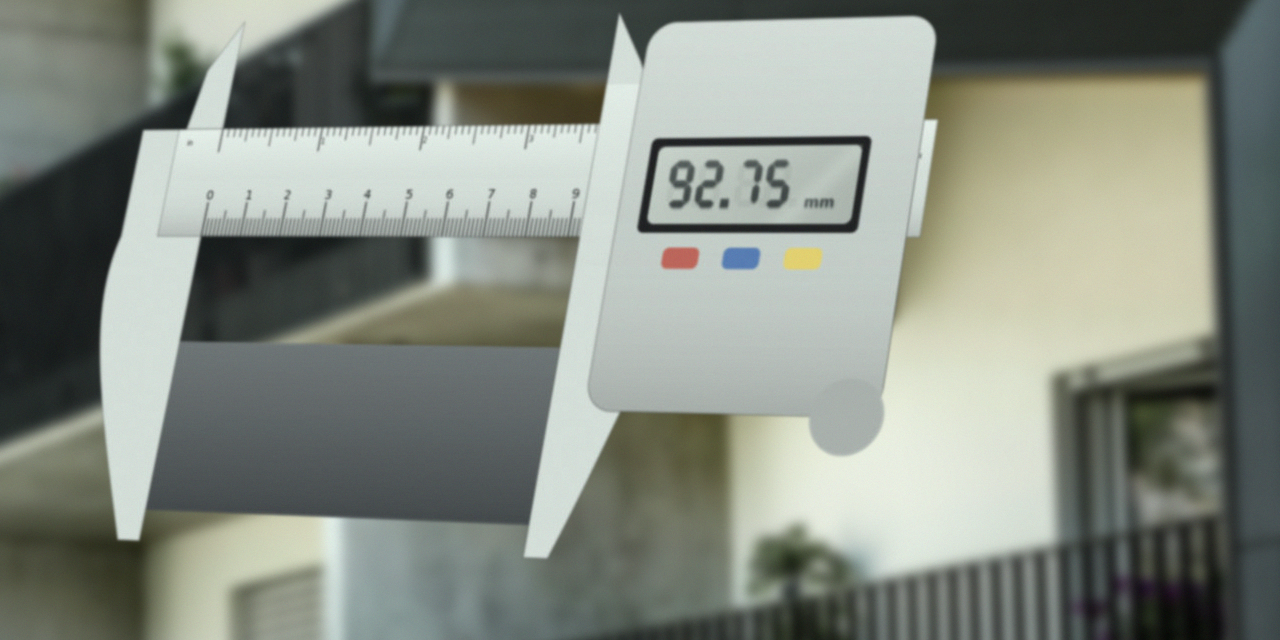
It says {"value": 92.75, "unit": "mm"}
